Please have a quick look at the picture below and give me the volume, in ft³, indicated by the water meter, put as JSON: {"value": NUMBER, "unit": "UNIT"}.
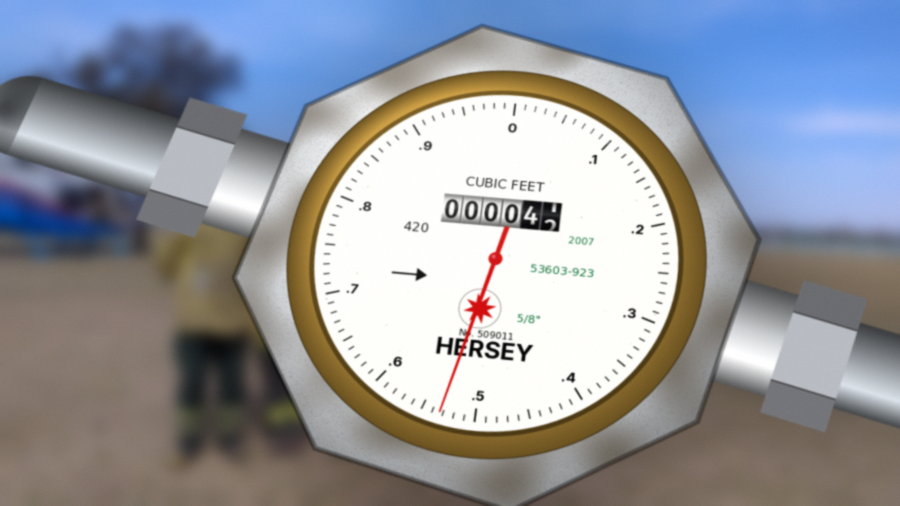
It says {"value": 41.53, "unit": "ft³"}
